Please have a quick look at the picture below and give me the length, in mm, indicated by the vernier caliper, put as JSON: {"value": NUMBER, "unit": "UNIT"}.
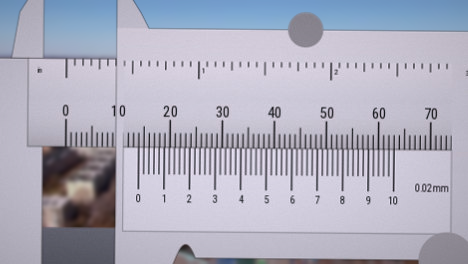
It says {"value": 14.0, "unit": "mm"}
